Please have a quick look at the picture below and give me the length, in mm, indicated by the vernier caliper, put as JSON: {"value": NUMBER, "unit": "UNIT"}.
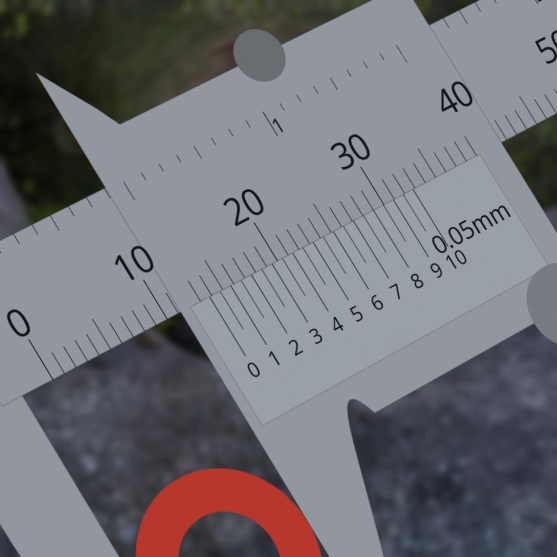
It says {"value": 13.8, "unit": "mm"}
